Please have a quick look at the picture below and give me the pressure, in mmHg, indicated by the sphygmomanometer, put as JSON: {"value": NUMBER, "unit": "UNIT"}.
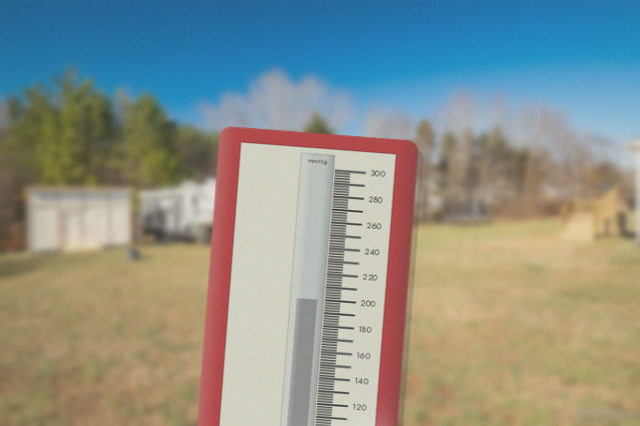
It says {"value": 200, "unit": "mmHg"}
